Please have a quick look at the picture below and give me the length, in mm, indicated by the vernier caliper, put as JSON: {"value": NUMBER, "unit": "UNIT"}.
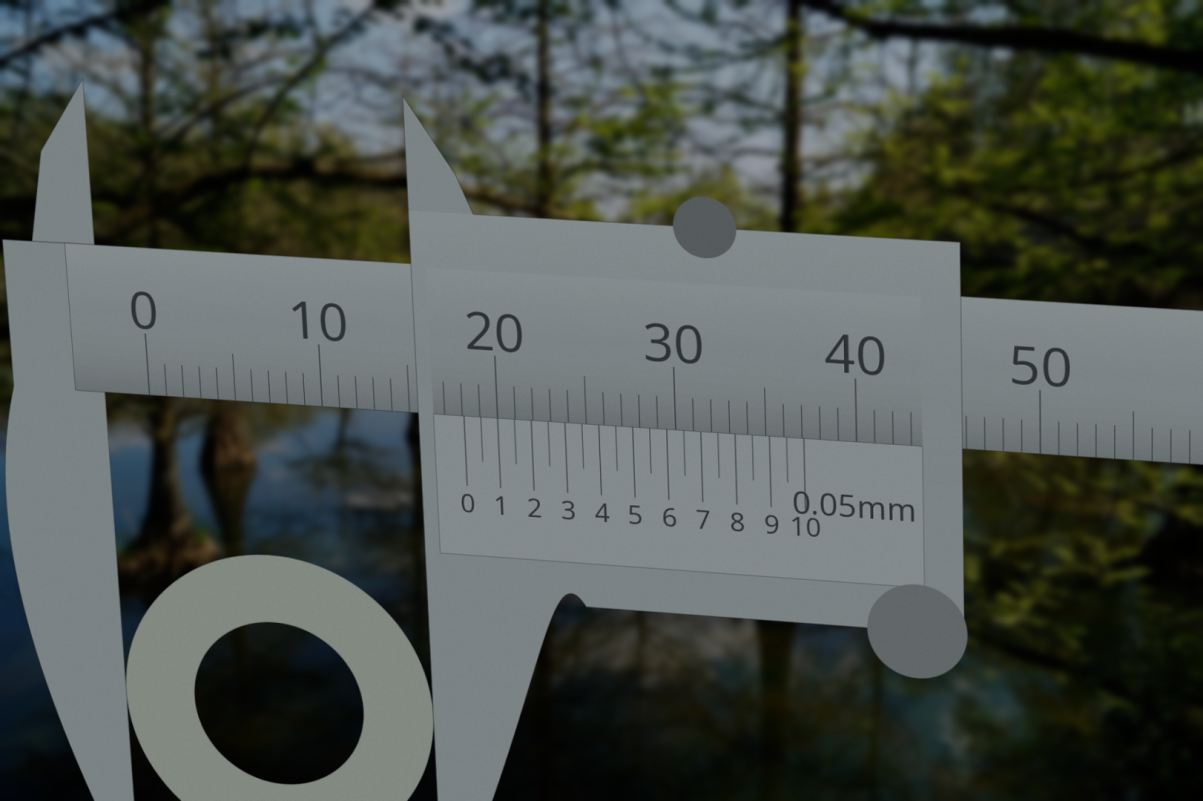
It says {"value": 18.1, "unit": "mm"}
